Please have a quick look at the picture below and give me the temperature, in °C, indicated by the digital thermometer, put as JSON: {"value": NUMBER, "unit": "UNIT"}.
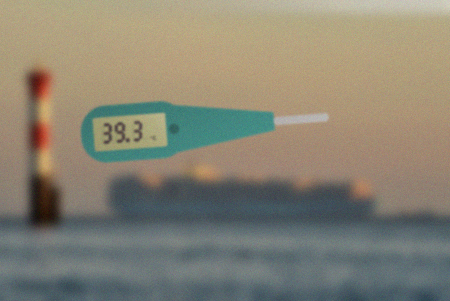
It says {"value": 39.3, "unit": "°C"}
